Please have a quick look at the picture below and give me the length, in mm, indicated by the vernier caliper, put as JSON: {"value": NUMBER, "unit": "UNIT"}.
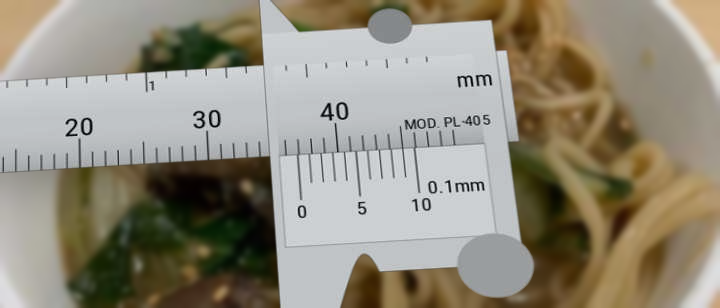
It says {"value": 36.9, "unit": "mm"}
